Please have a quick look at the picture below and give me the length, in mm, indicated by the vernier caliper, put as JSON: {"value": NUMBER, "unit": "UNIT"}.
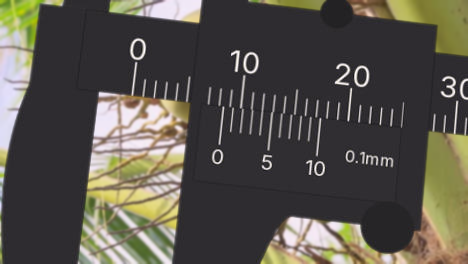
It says {"value": 8.4, "unit": "mm"}
